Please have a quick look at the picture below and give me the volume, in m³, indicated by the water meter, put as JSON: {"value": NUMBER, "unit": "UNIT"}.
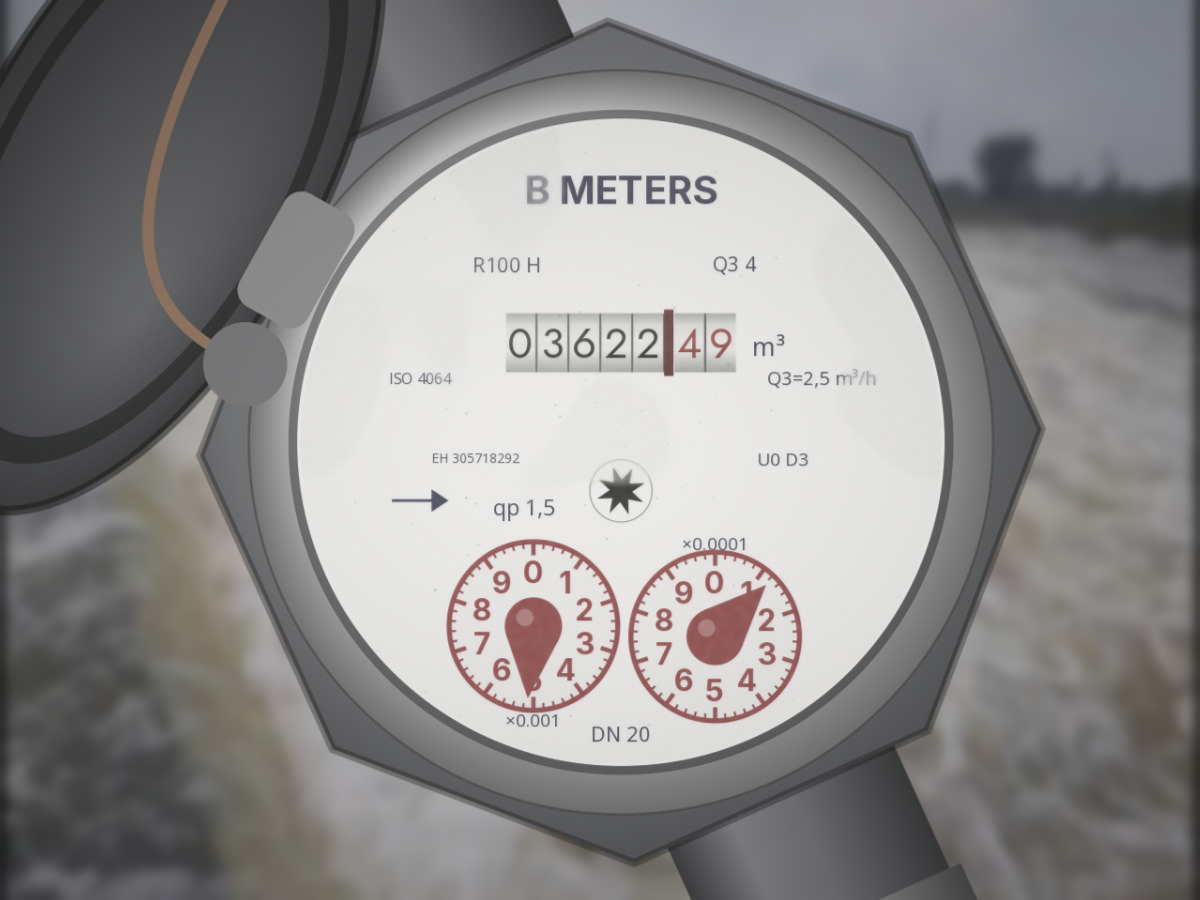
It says {"value": 3622.4951, "unit": "m³"}
